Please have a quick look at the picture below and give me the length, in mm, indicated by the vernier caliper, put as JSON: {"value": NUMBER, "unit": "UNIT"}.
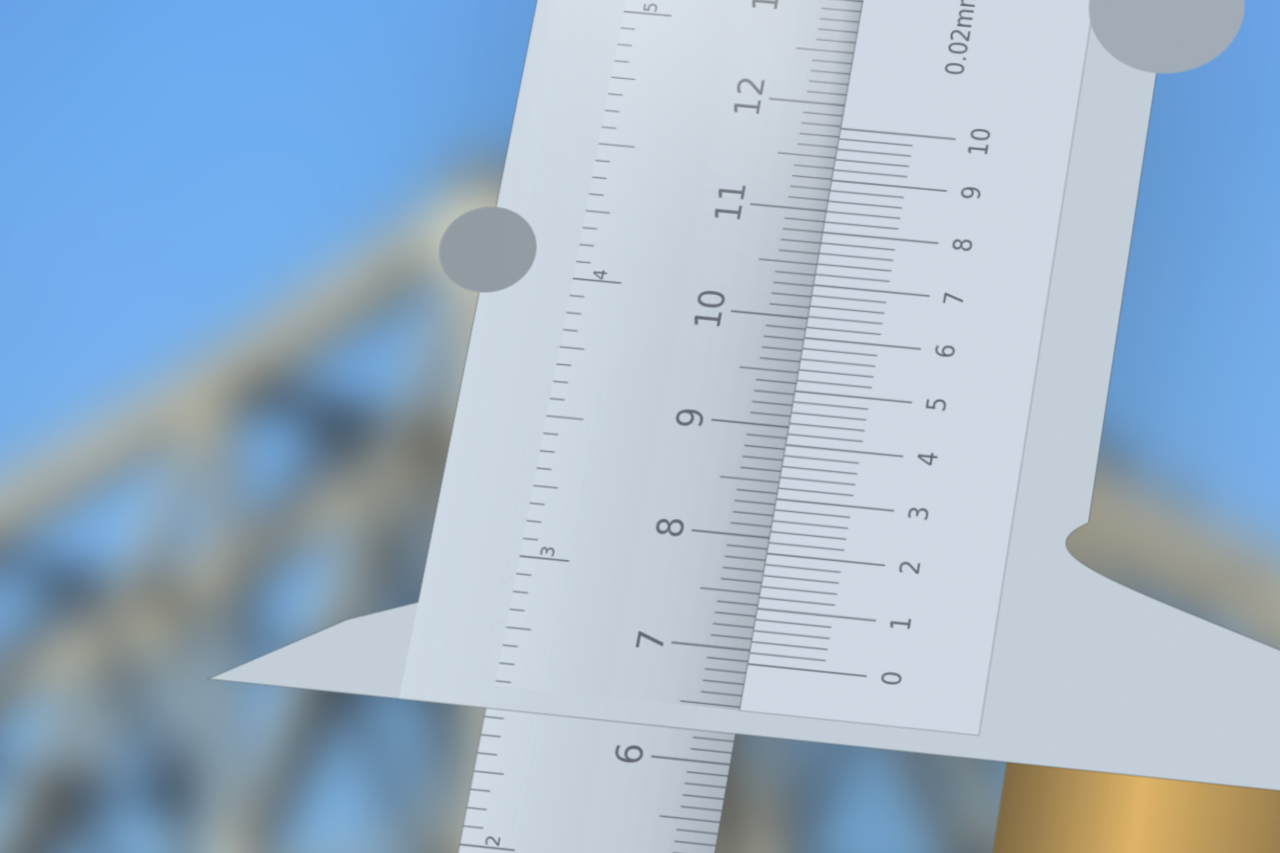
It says {"value": 68.8, "unit": "mm"}
